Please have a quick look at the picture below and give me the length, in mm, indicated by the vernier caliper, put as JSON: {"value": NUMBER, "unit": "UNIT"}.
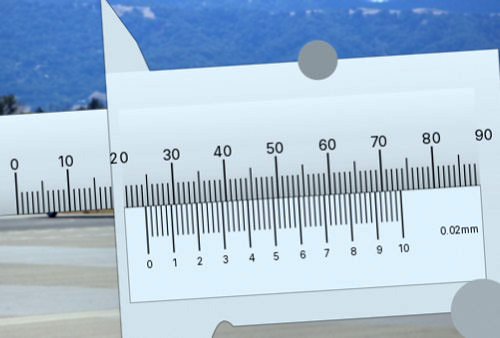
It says {"value": 24.5, "unit": "mm"}
